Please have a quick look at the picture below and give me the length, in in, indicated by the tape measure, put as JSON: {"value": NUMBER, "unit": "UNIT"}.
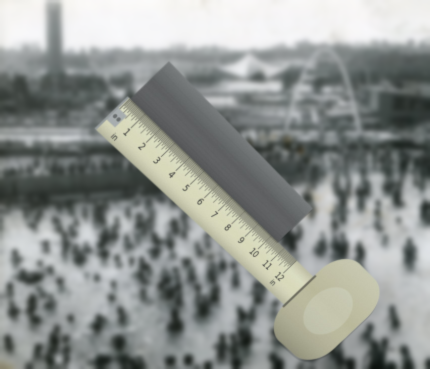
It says {"value": 10.5, "unit": "in"}
